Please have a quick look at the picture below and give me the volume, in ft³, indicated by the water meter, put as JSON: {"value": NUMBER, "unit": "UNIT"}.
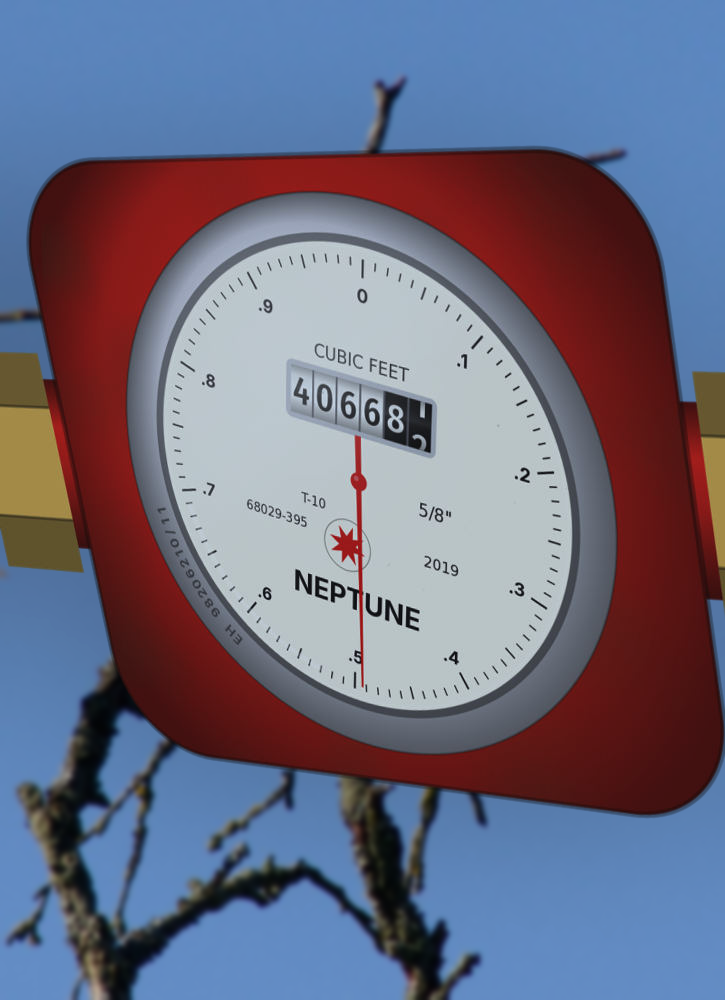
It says {"value": 406681.49, "unit": "ft³"}
